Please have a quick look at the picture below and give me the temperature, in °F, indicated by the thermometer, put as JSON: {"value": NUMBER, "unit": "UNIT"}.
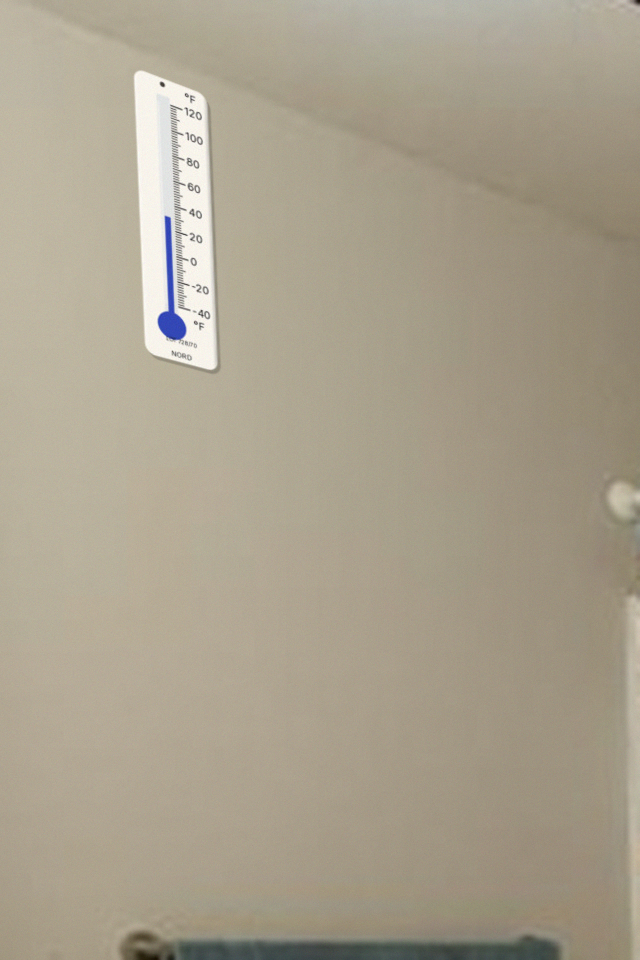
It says {"value": 30, "unit": "°F"}
